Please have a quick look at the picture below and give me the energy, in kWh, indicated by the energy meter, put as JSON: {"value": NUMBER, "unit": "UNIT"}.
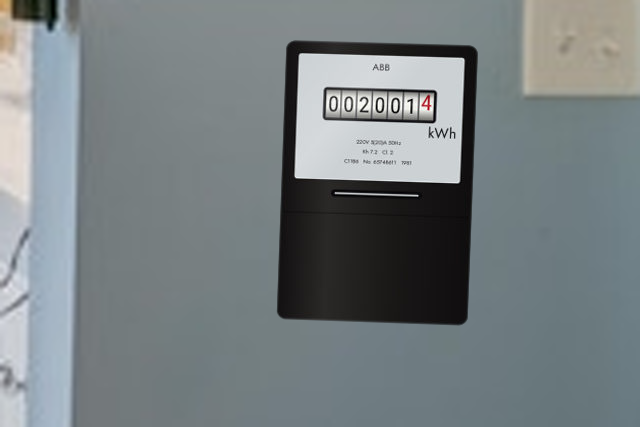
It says {"value": 2001.4, "unit": "kWh"}
